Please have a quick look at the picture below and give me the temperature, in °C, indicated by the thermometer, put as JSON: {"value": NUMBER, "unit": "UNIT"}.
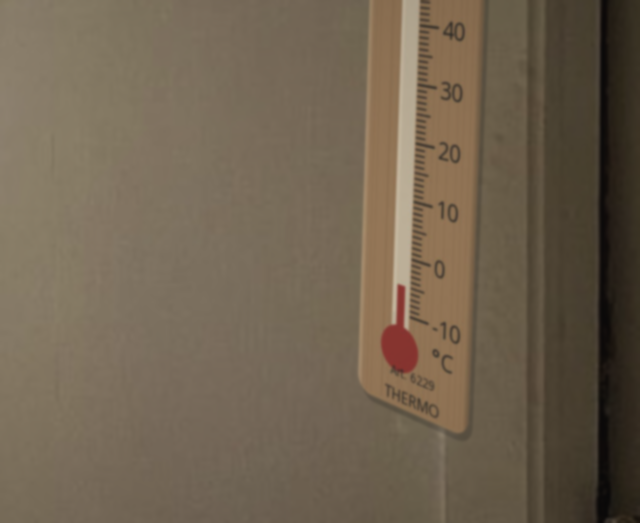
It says {"value": -5, "unit": "°C"}
